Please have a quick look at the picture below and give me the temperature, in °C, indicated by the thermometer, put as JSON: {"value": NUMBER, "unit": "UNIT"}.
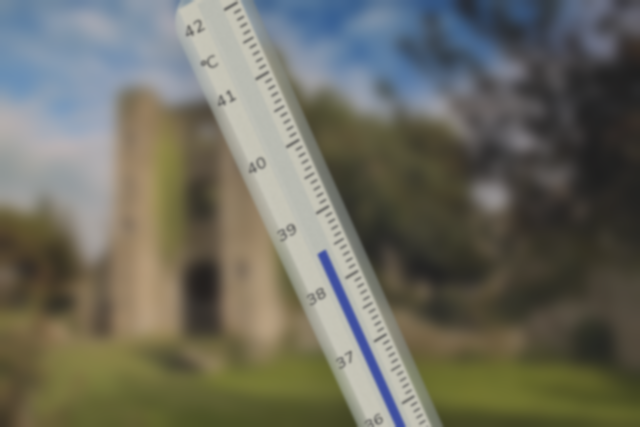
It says {"value": 38.5, "unit": "°C"}
